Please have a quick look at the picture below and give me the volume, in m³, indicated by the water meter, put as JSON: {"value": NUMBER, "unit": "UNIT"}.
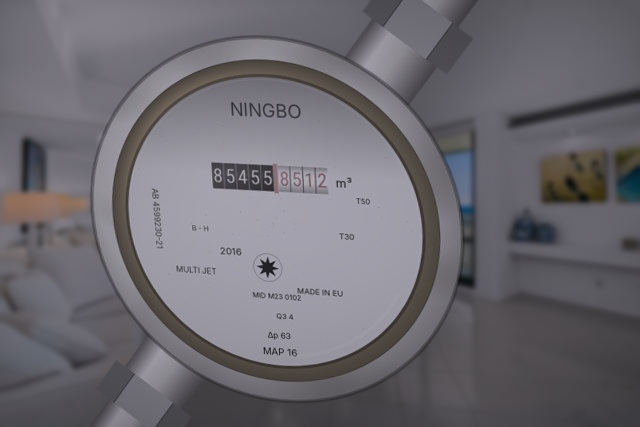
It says {"value": 85455.8512, "unit": "m³"}
